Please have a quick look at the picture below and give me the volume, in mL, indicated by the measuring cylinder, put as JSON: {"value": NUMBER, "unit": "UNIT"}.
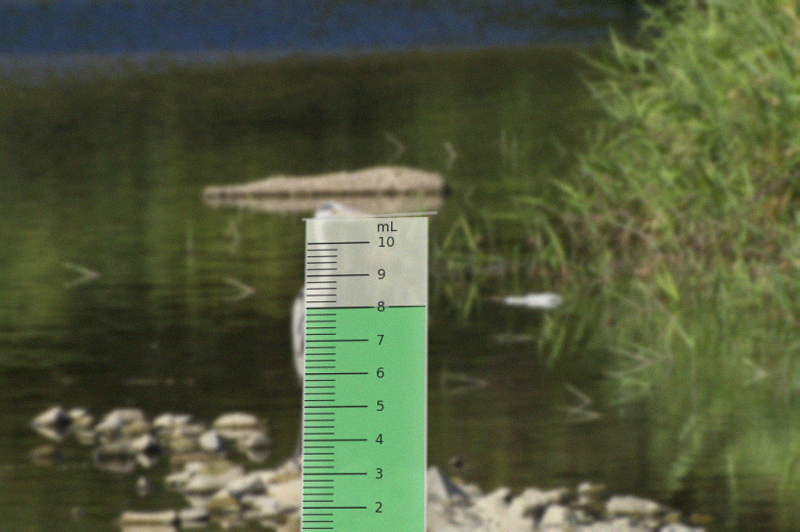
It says {"value": 8, "unit": "mL"}
